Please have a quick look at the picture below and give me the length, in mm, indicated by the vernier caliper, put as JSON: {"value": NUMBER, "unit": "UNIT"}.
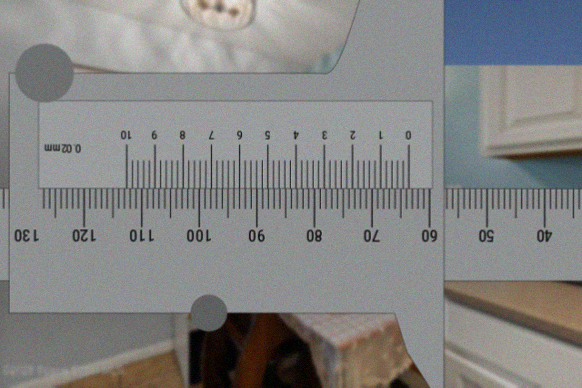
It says {"value": 63.6, "unit": "mm"}
